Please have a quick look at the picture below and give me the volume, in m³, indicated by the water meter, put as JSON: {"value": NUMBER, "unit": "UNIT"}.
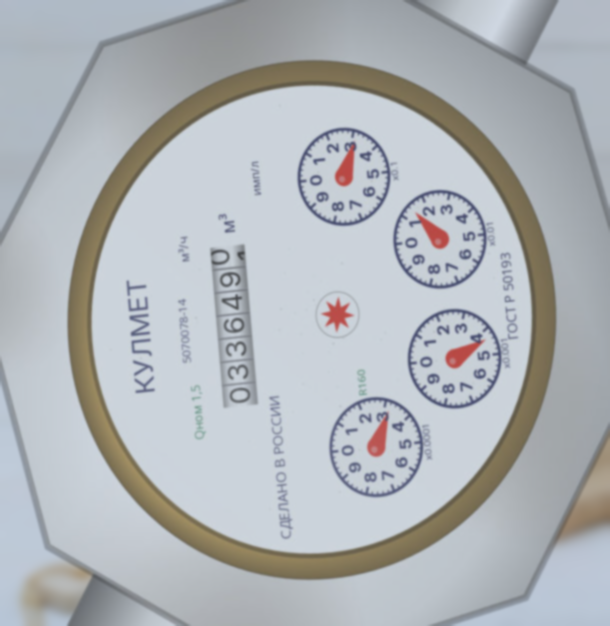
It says {"value": 336490.3143, "unit": "m³"}
